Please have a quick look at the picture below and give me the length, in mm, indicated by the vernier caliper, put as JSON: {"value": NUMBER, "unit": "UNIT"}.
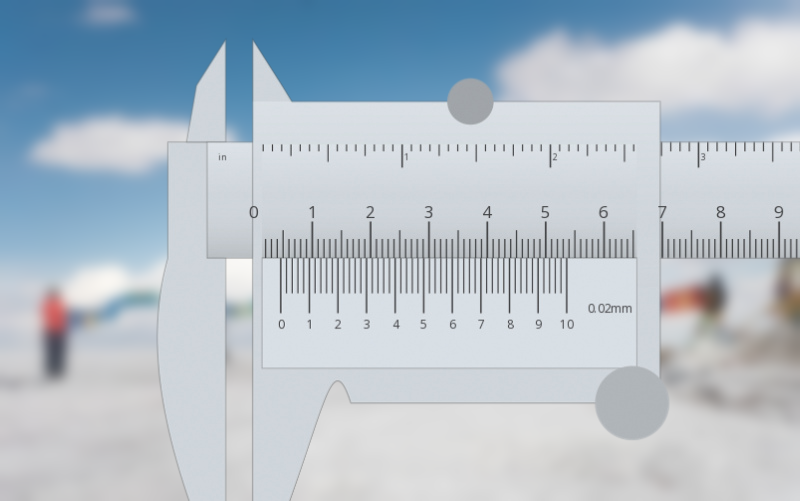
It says {"value": 4.6, "unit": "mm"}
